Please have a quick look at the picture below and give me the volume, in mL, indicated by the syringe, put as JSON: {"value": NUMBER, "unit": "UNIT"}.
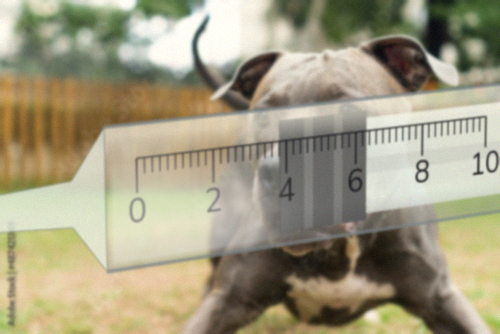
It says {"value": 3.8, "unit": "mL"}
